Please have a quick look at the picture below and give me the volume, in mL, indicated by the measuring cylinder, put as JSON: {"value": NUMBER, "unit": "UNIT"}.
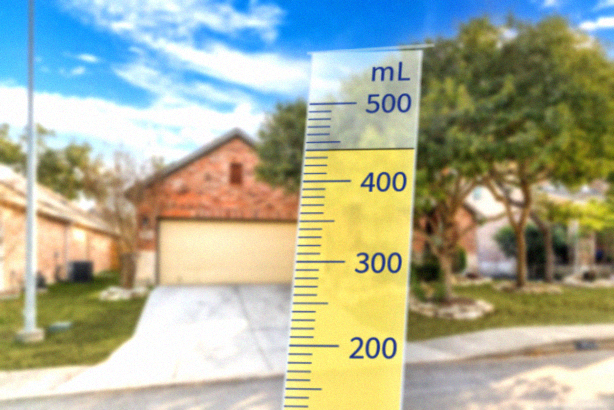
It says {"value": 440, "unit": "mL"}
